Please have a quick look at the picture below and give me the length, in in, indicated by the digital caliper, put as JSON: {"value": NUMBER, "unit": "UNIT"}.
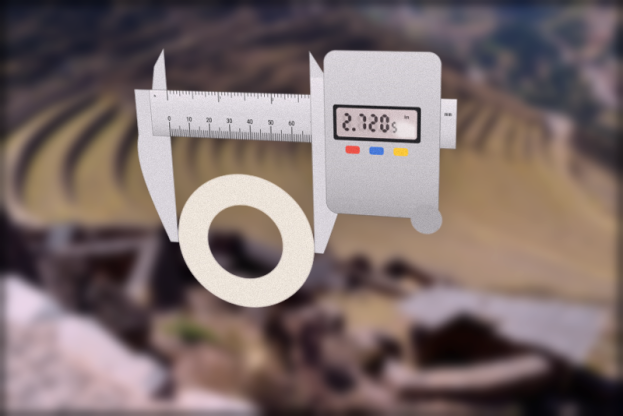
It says {"value": 2.7205, "unit": "in"}
